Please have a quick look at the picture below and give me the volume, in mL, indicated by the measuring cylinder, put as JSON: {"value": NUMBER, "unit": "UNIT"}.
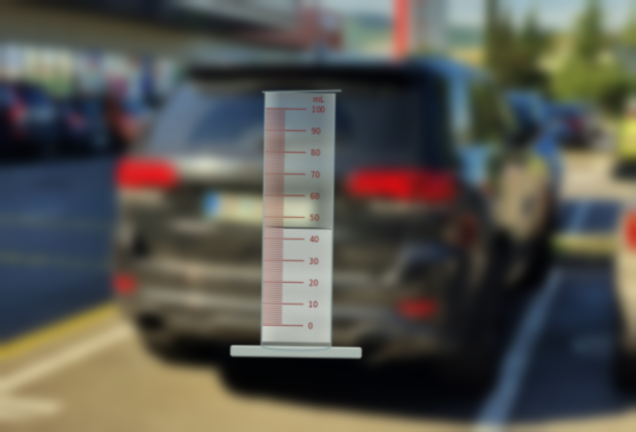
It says {"value": 45, "unit": "mL"}
